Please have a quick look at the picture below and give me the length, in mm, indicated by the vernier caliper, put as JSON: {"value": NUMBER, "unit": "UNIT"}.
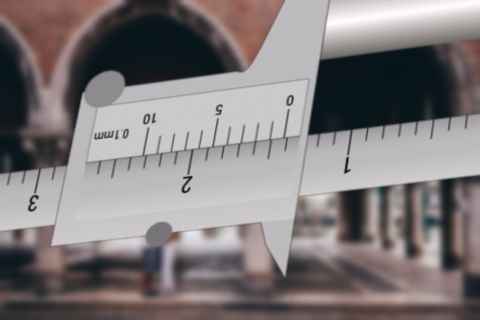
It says {"value": 14.2, "unit": "mm"}
